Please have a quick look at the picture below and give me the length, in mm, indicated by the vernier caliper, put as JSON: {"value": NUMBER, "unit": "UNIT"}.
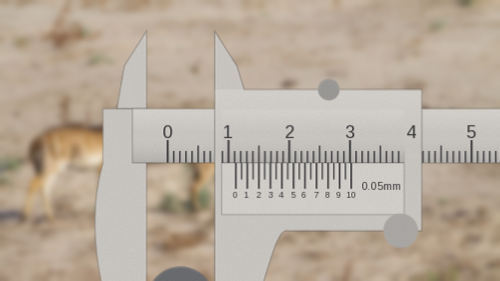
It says {"value": 11.2, "unit": "mm"}
